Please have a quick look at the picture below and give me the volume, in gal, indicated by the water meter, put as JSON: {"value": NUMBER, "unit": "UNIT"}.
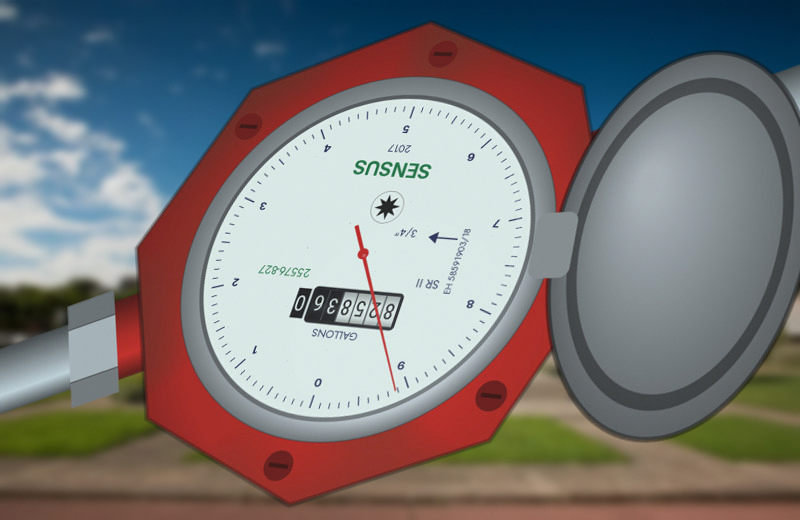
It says {"value": 8258359.1, "unit": "gal"}
